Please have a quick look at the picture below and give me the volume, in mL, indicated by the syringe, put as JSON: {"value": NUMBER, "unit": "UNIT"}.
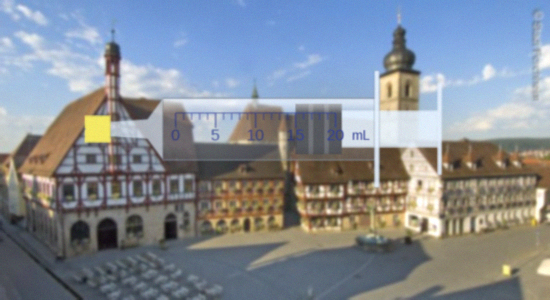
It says {"value": 15, "unit": "mL"}
